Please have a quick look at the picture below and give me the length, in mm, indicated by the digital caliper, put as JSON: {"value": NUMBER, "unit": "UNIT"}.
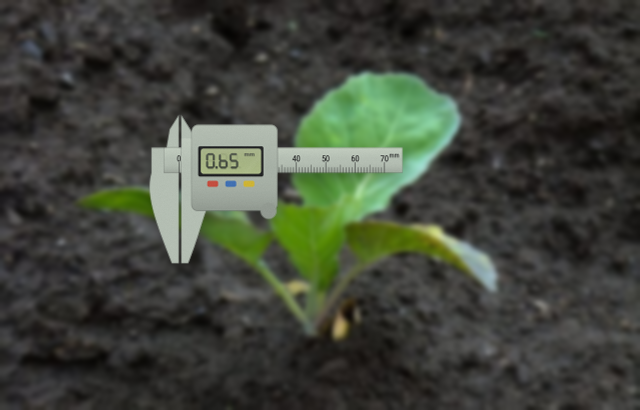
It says {"value": 0.65, "unit": "mm"}
